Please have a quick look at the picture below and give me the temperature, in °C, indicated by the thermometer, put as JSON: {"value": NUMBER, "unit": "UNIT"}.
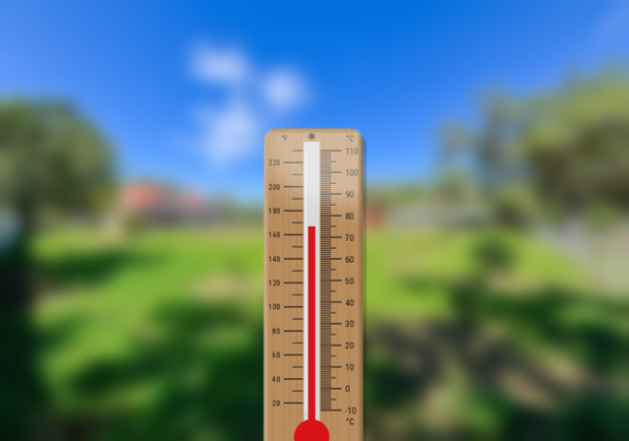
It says {"value": 75, "unit": "°C"}
